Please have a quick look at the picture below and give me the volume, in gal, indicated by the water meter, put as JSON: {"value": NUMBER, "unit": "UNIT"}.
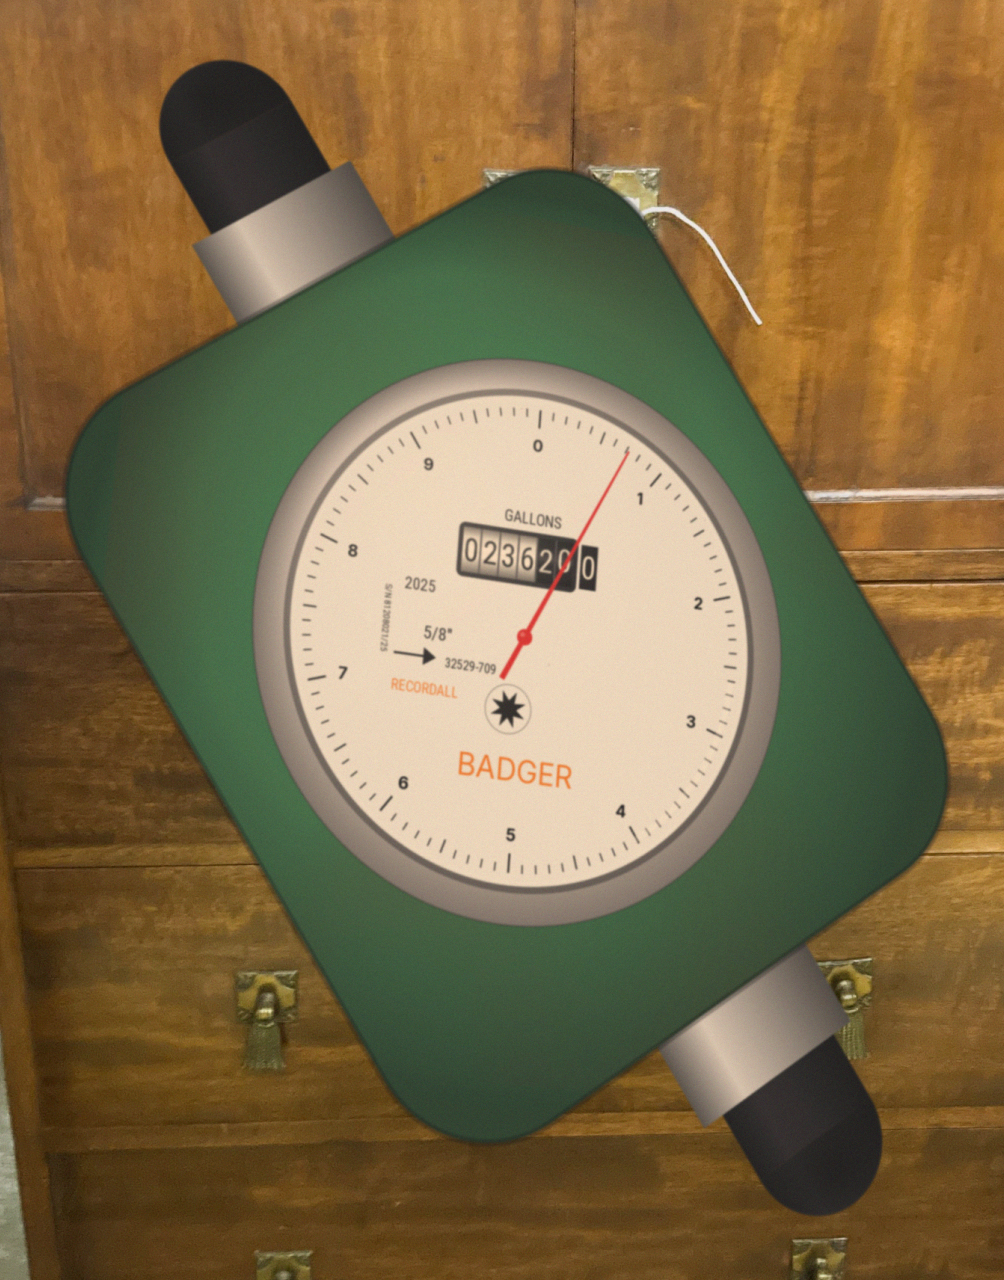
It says {"value": 236200.7, "unit": "gal"}
